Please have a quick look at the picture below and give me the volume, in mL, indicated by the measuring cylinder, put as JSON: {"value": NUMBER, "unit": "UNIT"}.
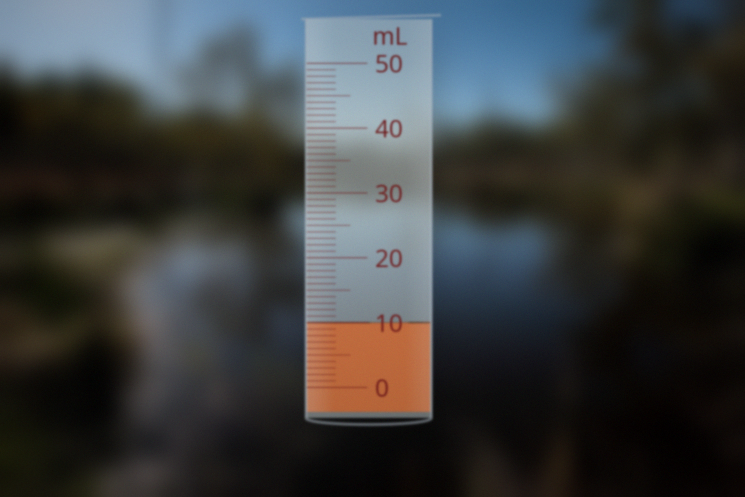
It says {"value": 10, "unit": "mL"}
